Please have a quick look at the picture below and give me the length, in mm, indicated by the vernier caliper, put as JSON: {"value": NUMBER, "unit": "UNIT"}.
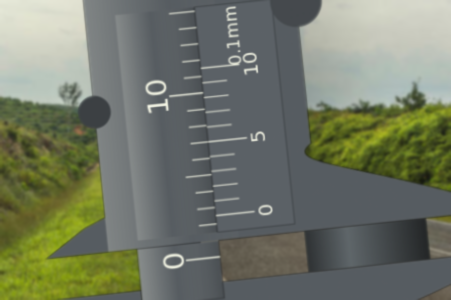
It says {"value": 2.5, "unit": "mm"}
